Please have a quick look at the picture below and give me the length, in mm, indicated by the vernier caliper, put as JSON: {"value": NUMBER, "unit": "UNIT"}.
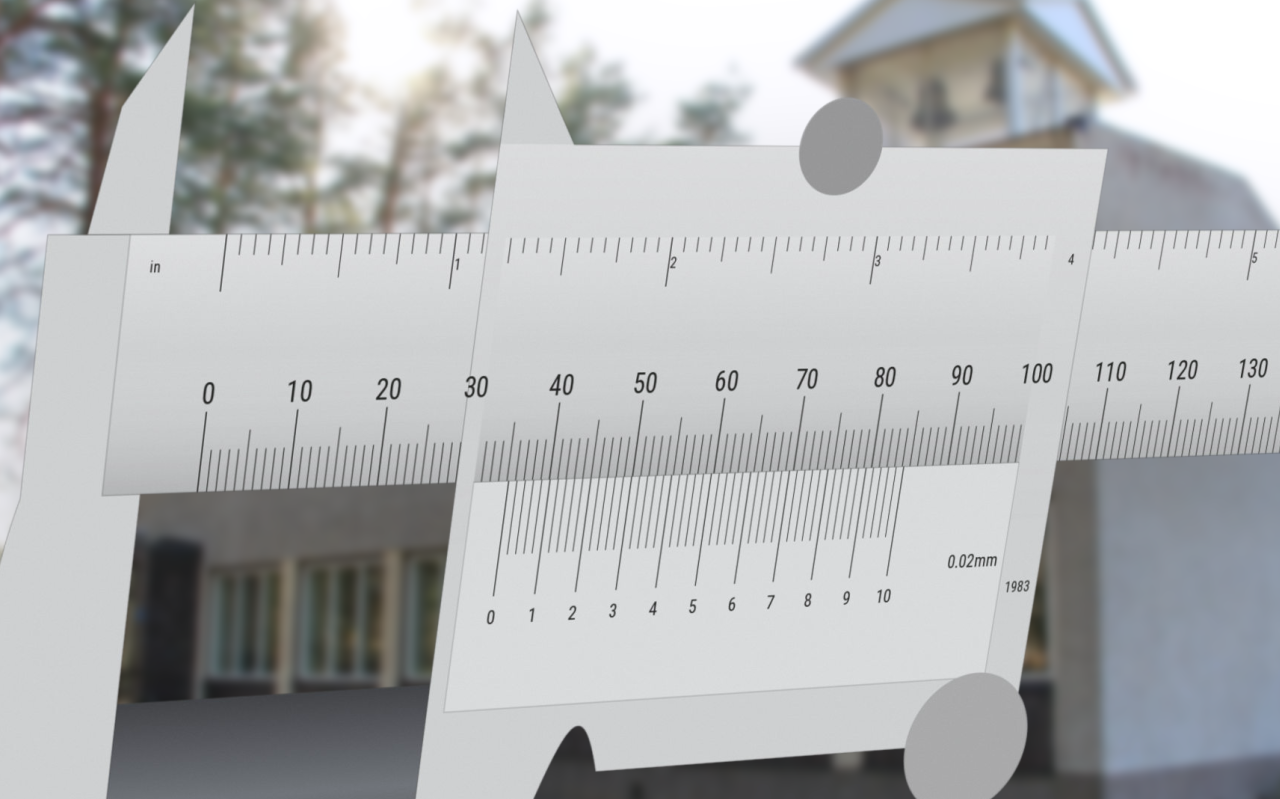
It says {"value": 35.2, "unit": "mm"}
